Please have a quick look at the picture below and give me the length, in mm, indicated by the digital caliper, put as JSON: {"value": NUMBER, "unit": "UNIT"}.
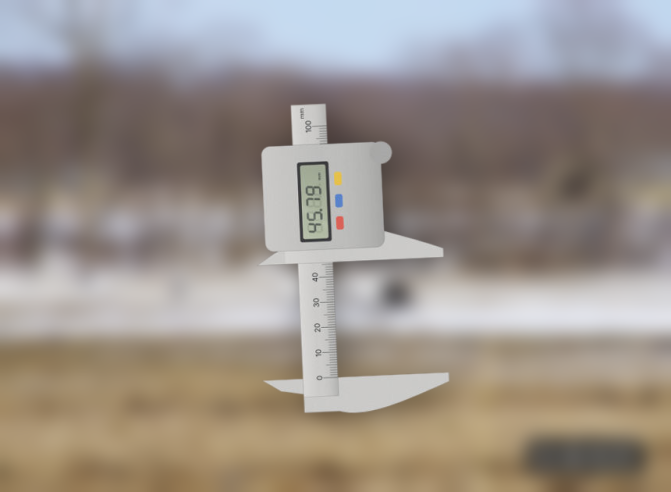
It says {"value": 45.79, "unit": "mm"}
